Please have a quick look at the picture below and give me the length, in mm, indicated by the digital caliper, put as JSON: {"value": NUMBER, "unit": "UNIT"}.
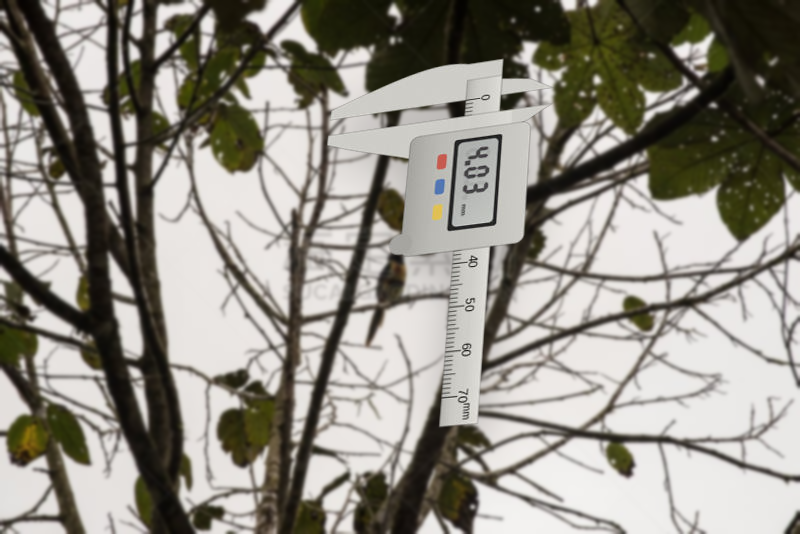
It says {"value": 4.03, "unit": "mm"}
